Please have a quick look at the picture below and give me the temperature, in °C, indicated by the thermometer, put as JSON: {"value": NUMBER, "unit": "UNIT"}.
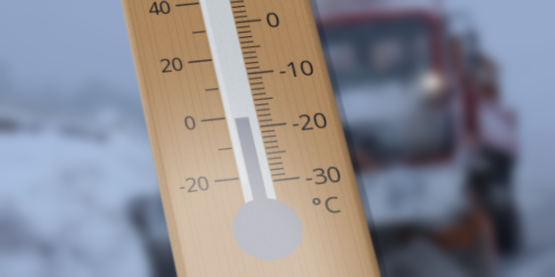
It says {"value": -18, "unit": "°C"}
